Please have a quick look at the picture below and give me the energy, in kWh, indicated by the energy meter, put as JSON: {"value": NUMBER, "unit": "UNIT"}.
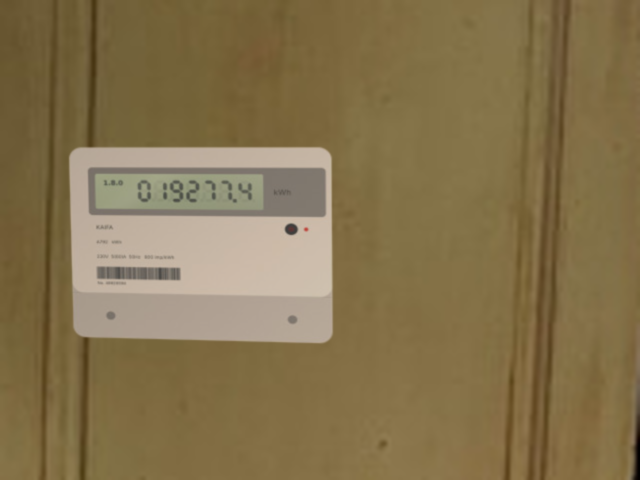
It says {"value": 19277.4, "unit": "kWh"}
